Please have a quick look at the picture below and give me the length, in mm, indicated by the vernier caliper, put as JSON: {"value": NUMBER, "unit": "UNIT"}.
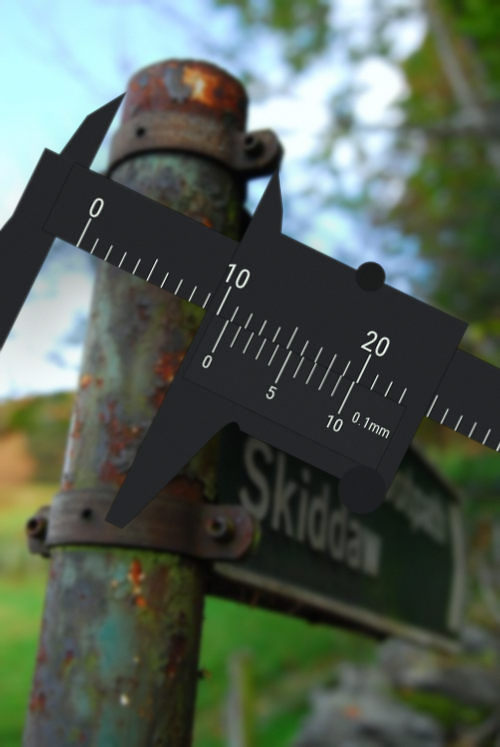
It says {"value": 10.8, "unit": "mm"}
